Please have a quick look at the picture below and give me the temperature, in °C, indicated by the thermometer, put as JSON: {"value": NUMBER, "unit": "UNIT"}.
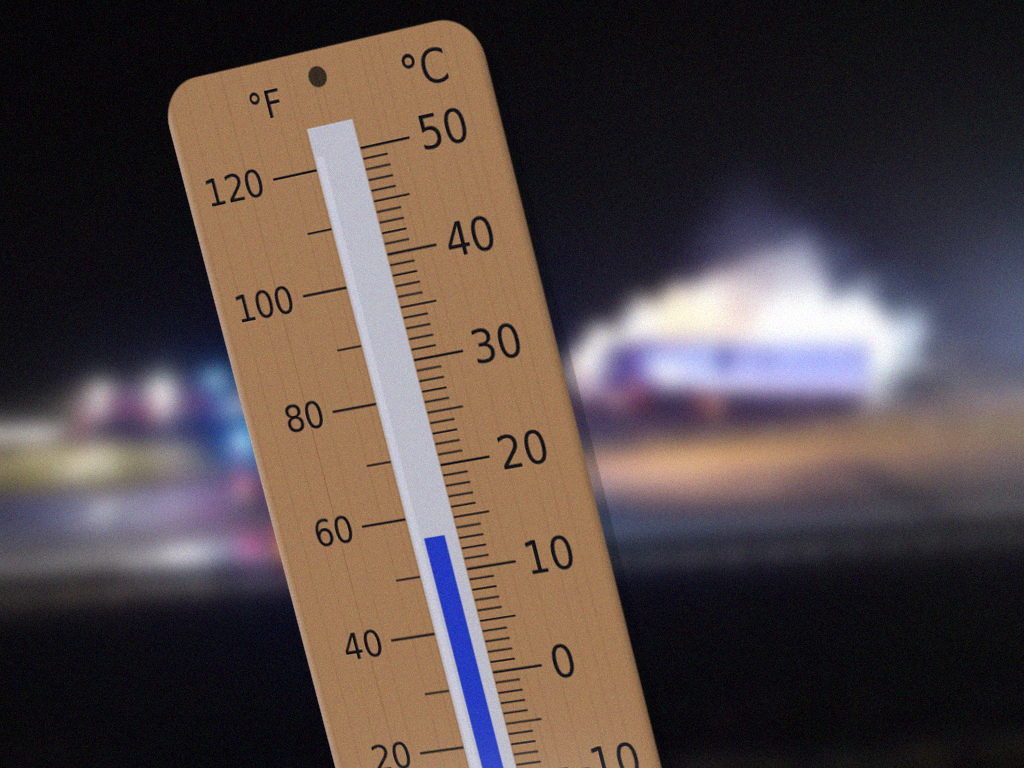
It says {"value": 13.5, "unit": "°C"}
